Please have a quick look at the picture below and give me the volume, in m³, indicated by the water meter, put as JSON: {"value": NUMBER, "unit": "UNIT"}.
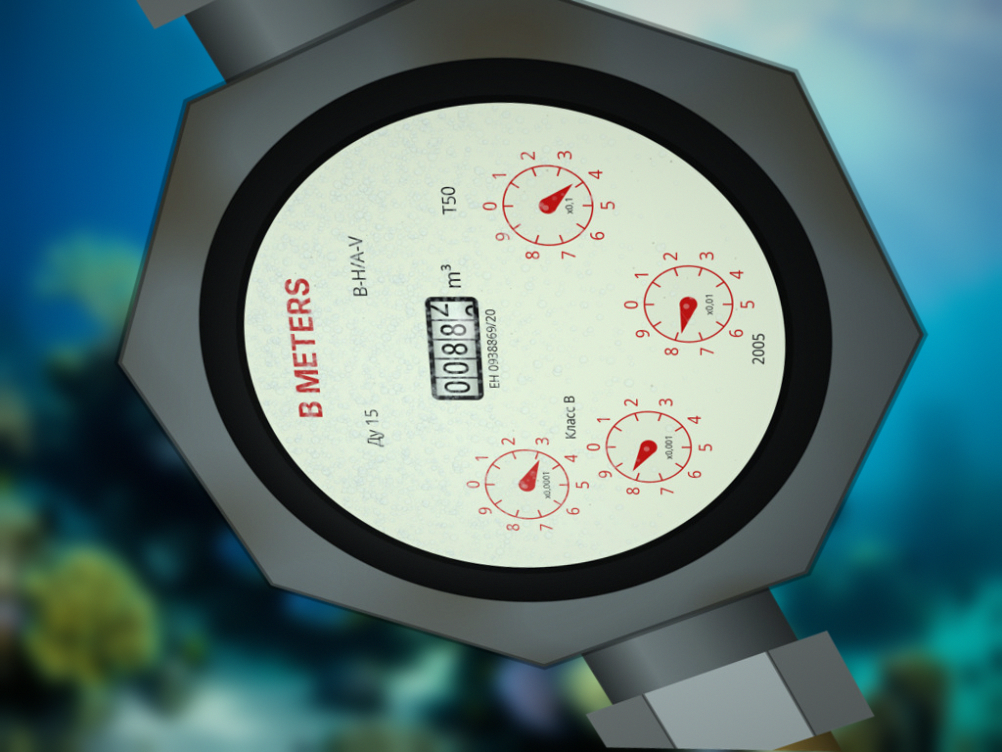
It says {"value": 882.3783, "unit": "m³"}
